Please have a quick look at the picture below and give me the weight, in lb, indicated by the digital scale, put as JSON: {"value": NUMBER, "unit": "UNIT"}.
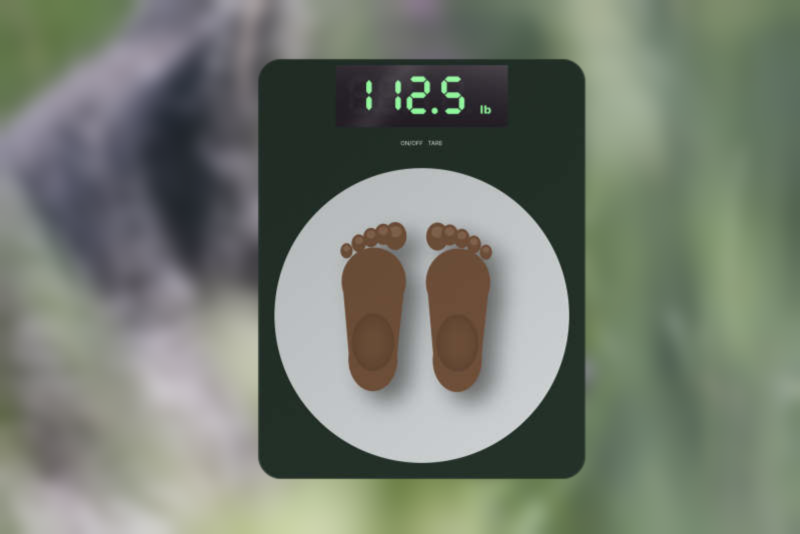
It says {"value": 112.5, "unit": "lb"}
